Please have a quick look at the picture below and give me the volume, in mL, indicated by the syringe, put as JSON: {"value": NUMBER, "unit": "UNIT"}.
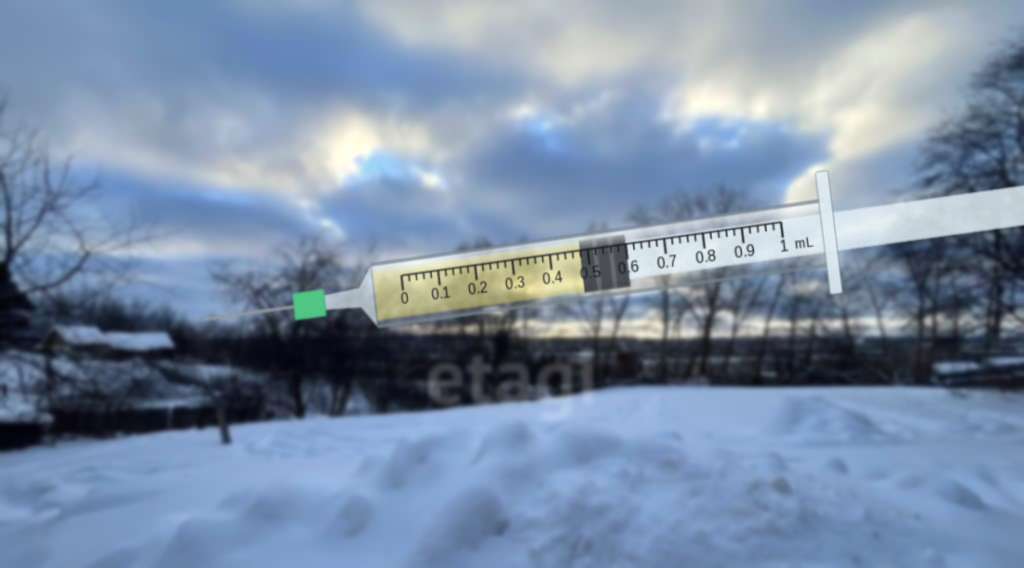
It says {"value": 0.48, "unit": "mL"}
